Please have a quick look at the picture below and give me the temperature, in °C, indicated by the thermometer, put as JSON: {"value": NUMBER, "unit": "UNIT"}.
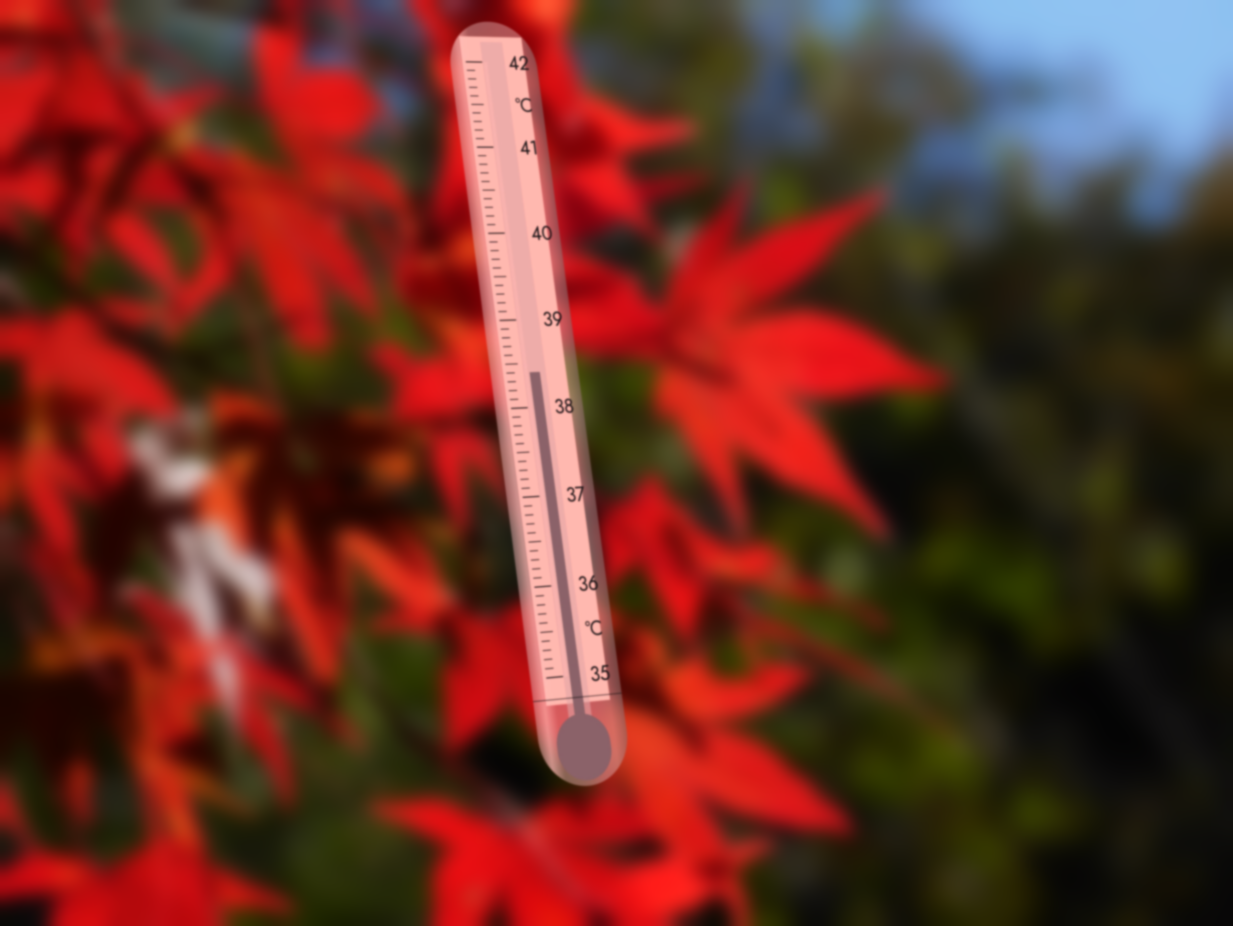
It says {"value": 38.4, "unit": "°C"}
